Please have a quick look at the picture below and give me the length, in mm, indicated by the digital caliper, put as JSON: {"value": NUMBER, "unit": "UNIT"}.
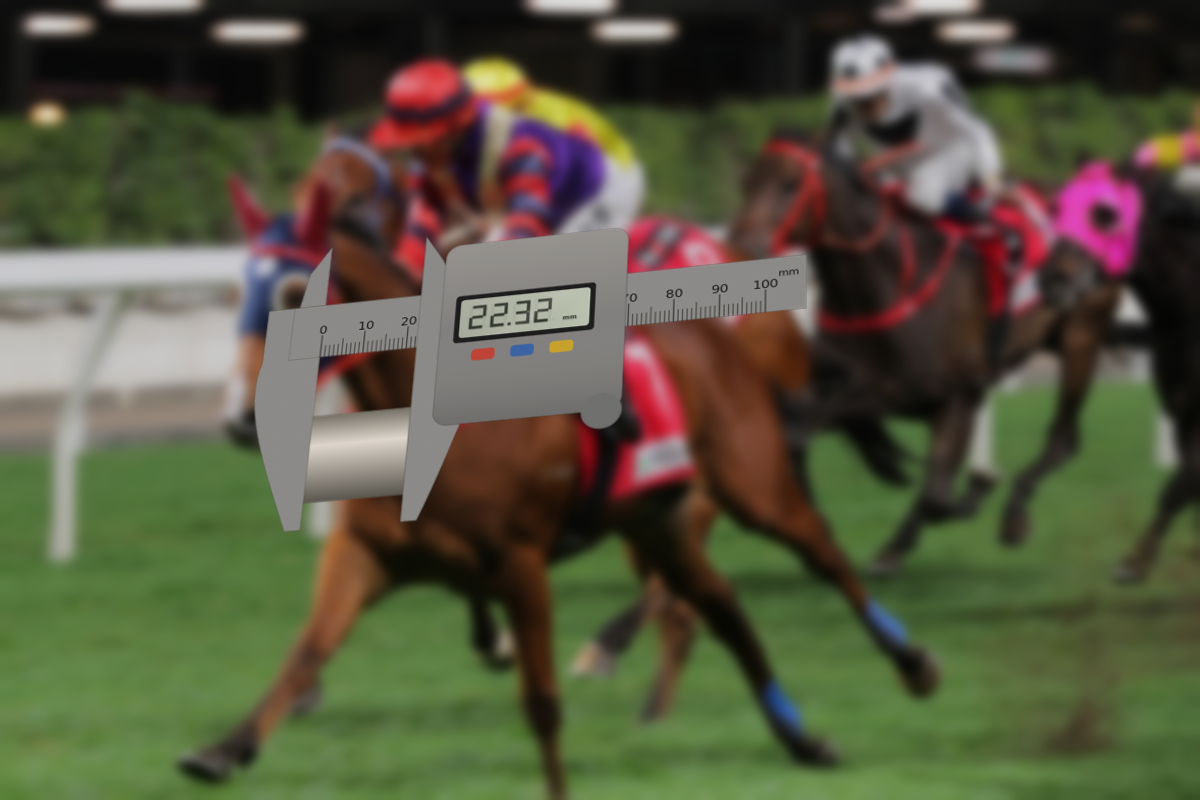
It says {"value": 22.32, "unit": "mm"}
